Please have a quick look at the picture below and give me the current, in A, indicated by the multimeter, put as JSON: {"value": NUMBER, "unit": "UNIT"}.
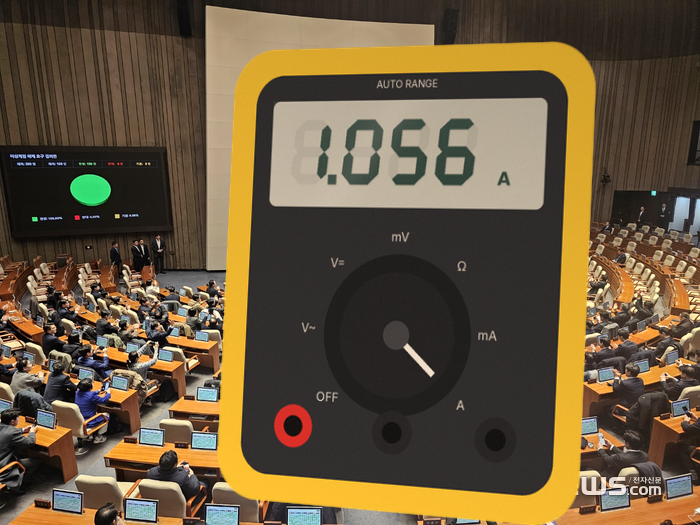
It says {"value": 1.056, "unit": "A"}
